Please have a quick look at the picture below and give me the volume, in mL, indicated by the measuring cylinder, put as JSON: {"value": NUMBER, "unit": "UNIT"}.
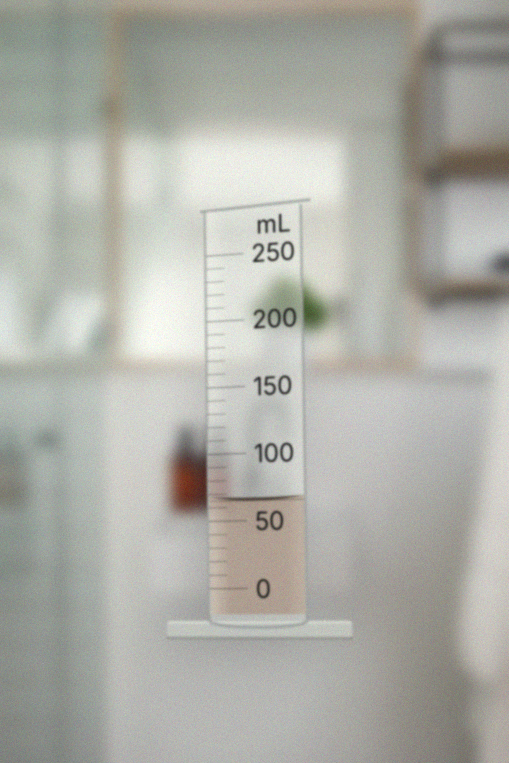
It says {"value": 65, "unit": "mL"}
